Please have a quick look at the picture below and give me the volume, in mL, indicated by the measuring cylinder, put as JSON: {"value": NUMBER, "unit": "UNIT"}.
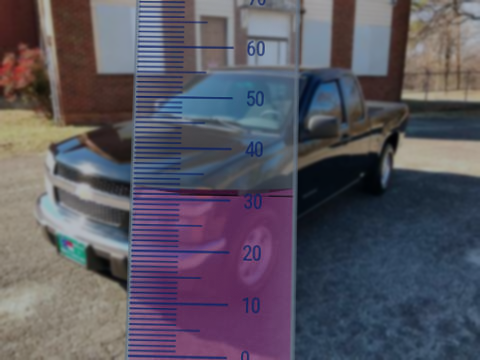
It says {"value": 31, "unit": "mL"}
